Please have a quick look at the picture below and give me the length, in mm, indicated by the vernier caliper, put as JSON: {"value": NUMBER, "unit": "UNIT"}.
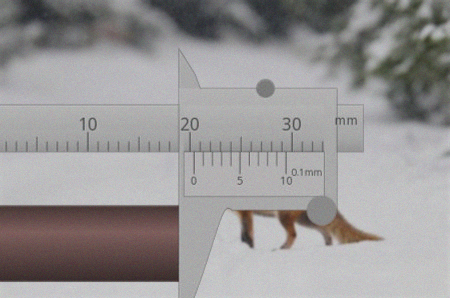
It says {"value": 20.4, "unit": "mm"}
